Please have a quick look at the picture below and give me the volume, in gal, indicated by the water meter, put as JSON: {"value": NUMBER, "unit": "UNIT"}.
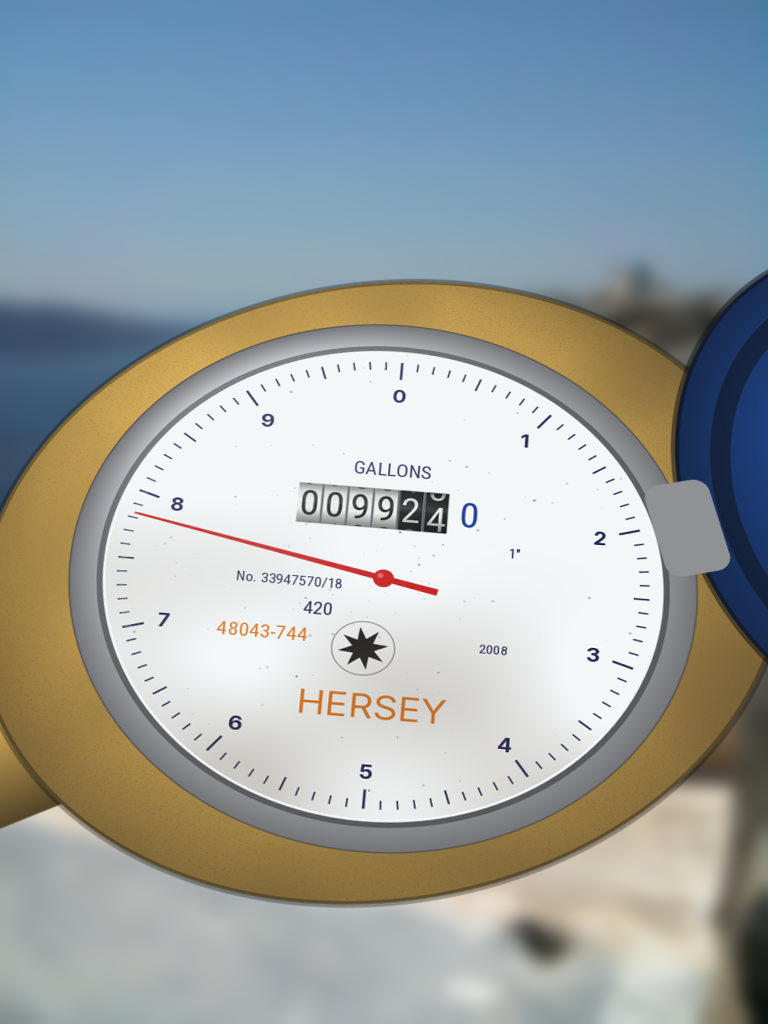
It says {"value": 99237.8, "unit": "gal"}
